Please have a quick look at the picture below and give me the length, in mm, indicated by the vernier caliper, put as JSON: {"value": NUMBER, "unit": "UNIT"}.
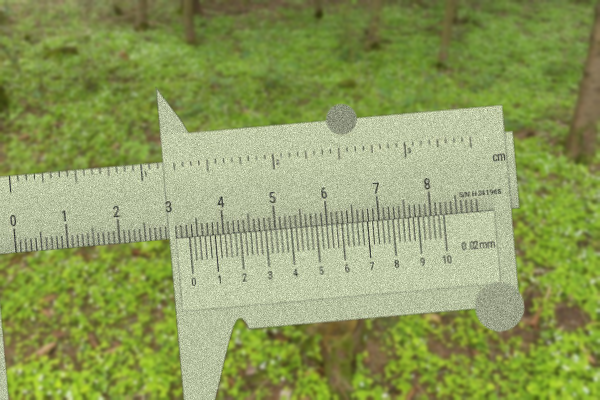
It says {"value": 33.5, "unit": "mm"}
